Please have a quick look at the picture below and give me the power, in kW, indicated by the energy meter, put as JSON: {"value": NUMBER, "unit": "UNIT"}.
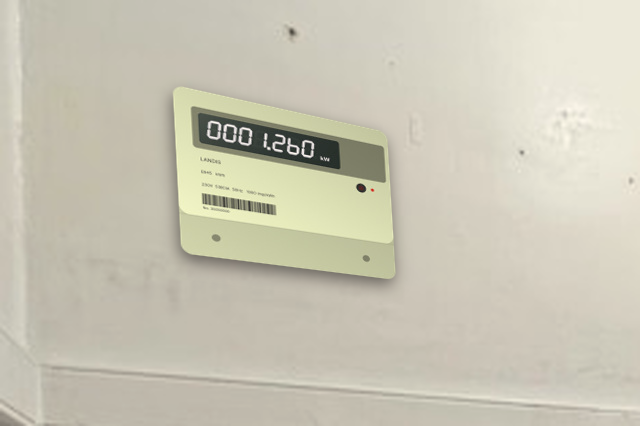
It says {"value": 1.260, "unit": "kW"}
